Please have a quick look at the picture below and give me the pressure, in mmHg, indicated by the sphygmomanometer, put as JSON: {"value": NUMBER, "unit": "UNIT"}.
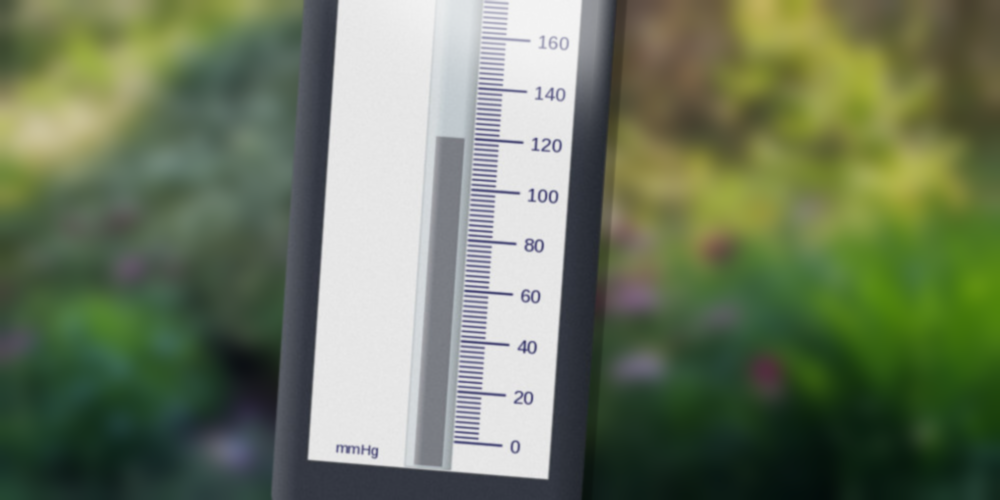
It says {"value": 120, "unit": "mmHg"}
